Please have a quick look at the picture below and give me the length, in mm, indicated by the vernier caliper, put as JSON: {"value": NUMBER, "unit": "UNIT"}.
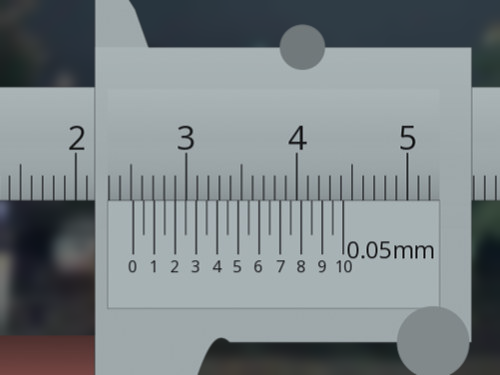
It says {"value": 25.2, "unit": "mm"}
